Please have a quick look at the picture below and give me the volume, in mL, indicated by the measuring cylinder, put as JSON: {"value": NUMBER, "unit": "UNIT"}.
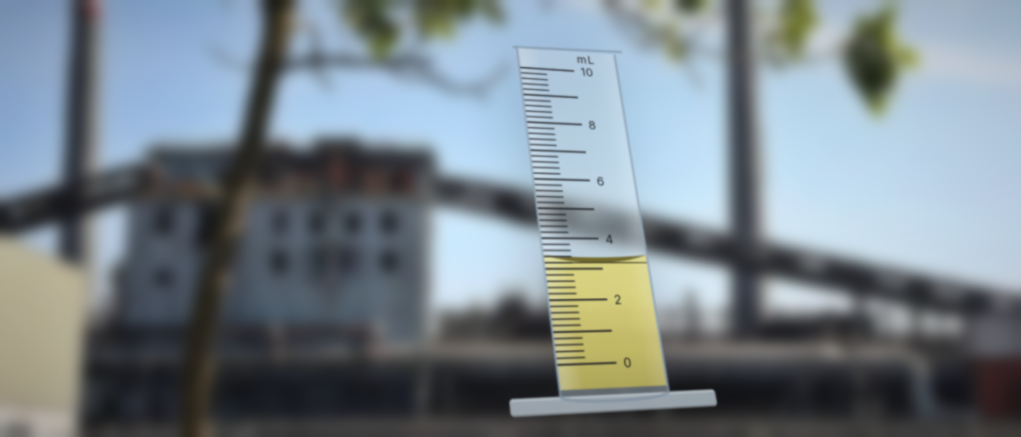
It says {"value": 3.2, "unit": "mL"}
